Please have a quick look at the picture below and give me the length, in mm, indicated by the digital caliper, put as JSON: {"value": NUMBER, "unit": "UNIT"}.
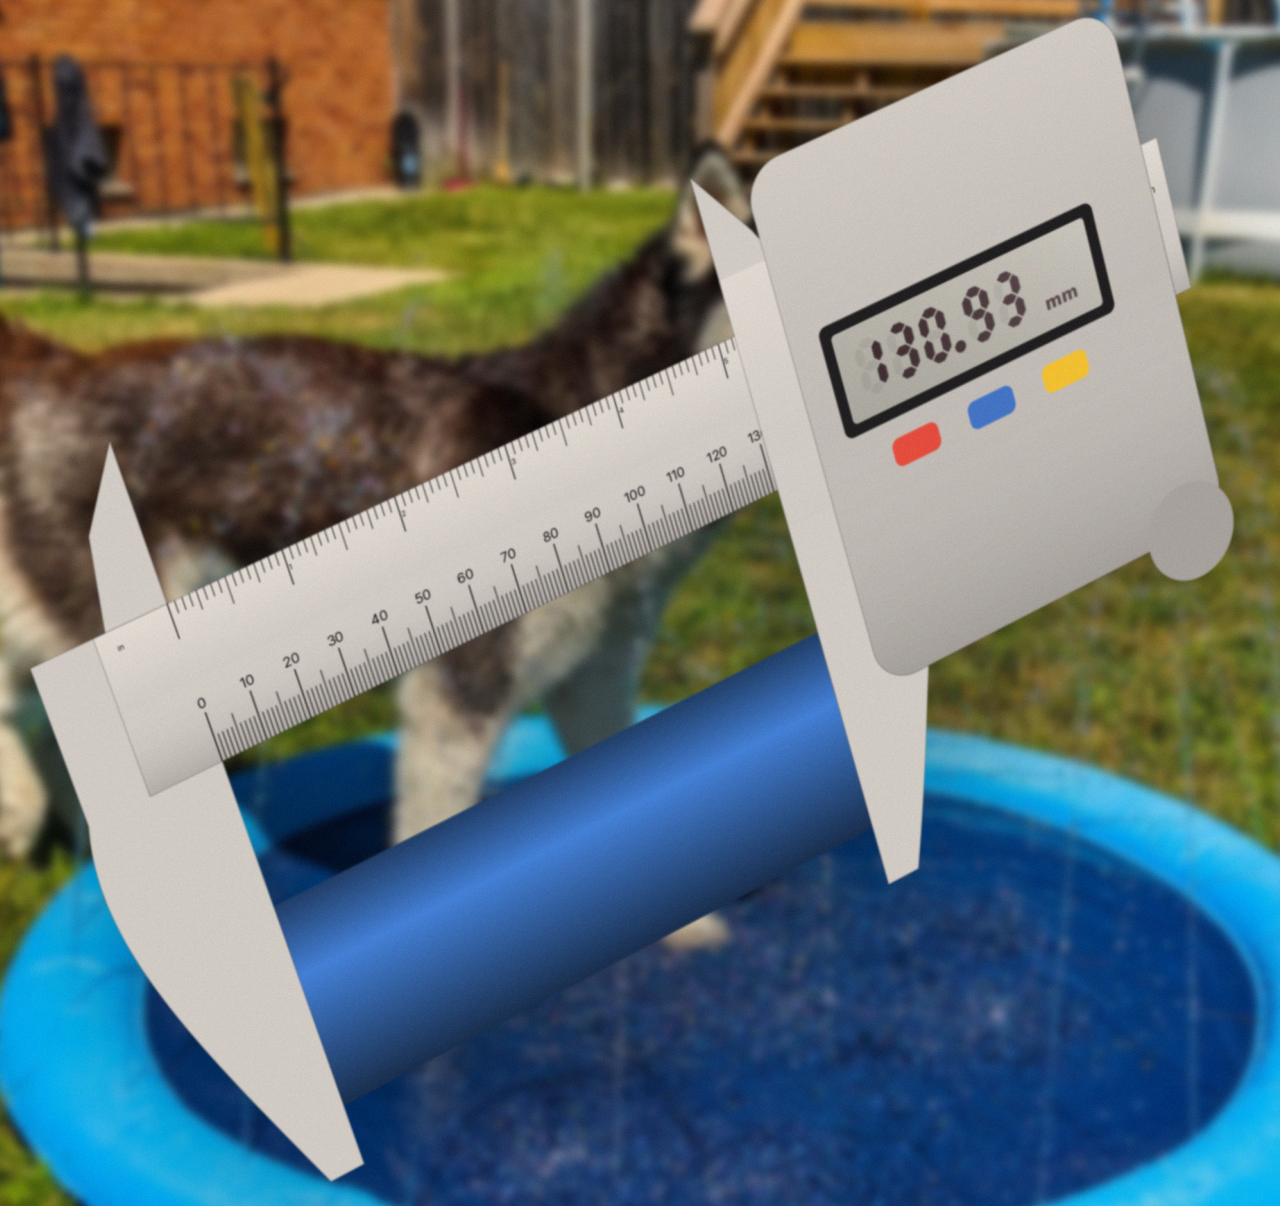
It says {"value": 130.93, "unit": "mm"}
